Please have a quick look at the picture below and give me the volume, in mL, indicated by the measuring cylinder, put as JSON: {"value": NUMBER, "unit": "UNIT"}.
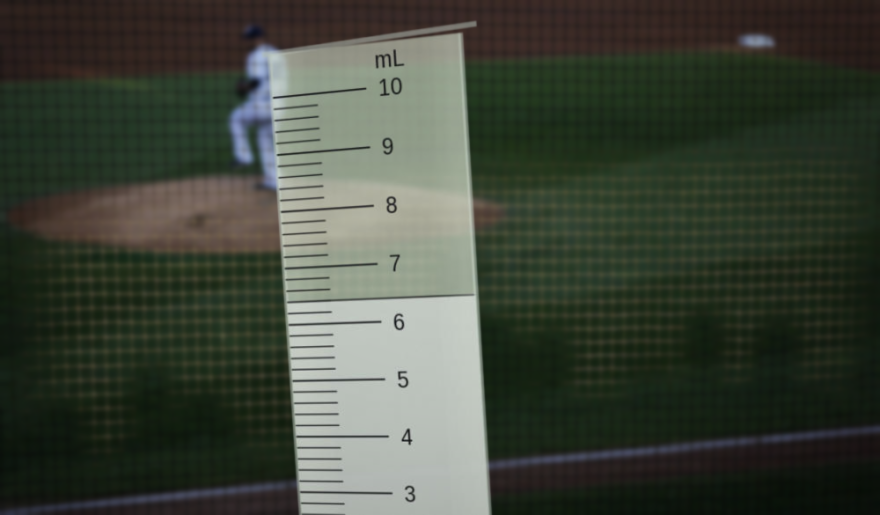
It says {"value": 6.4, "unit": "mL"}
